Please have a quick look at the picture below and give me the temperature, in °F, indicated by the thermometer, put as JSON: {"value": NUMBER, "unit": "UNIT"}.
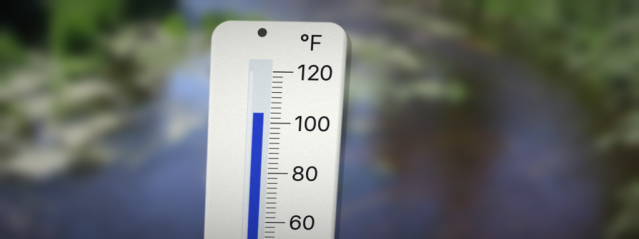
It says {"value": 104, "unit": "°F"}
